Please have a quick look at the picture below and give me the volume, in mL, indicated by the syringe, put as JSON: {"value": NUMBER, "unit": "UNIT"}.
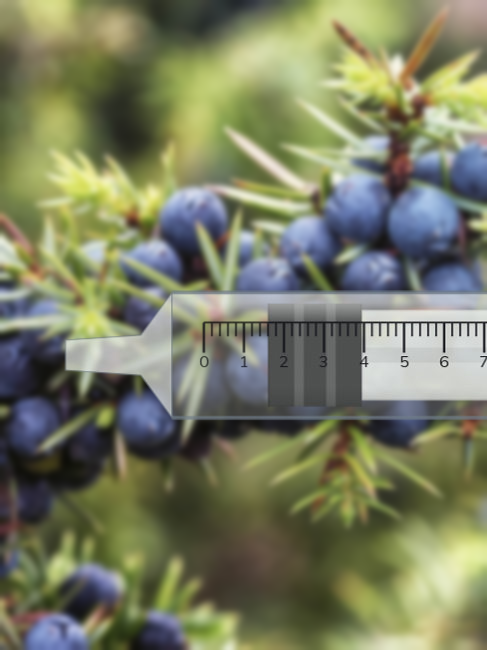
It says {"value": 1.6, "unit": "mL"}
